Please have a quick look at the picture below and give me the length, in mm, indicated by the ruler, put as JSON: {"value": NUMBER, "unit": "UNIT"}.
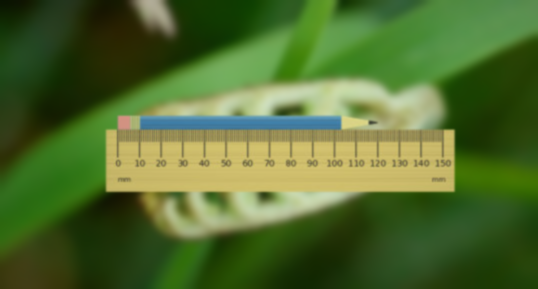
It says {"value": 120, "unit": "mm"}
